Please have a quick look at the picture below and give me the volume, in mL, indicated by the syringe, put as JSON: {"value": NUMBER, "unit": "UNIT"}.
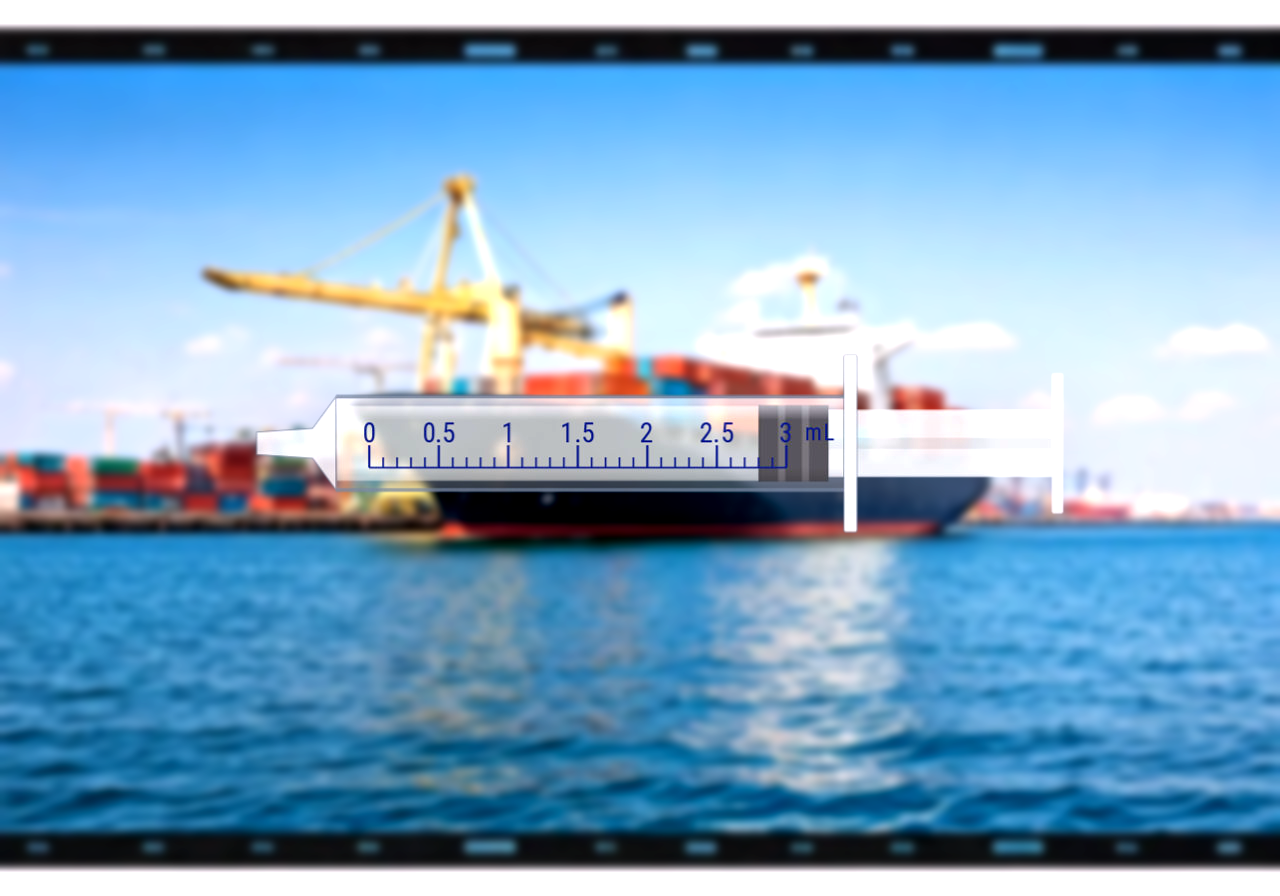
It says {"value": 2.8, "unit": "mL"}
